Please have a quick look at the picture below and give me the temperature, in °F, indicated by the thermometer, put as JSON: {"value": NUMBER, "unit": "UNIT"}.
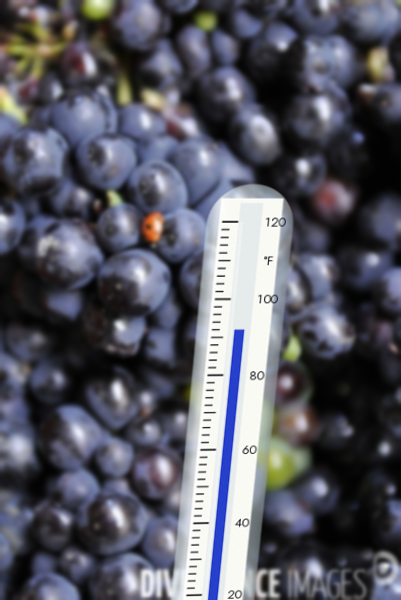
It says {"value": 92, "unit": "°F"}
